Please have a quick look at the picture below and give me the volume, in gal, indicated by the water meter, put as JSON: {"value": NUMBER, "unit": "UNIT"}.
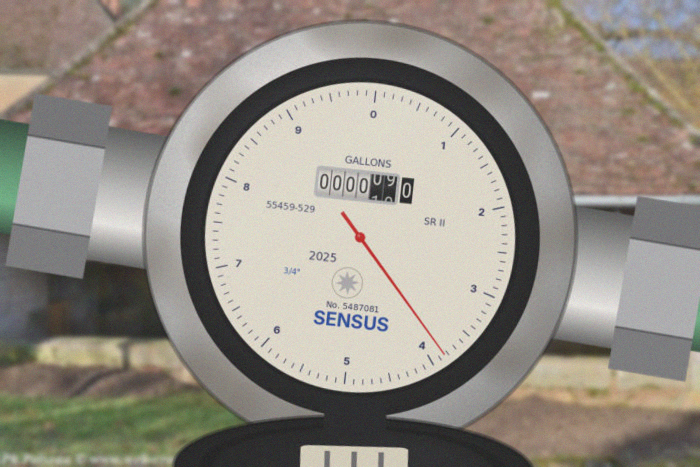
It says {"value": 93.8, "unit": "gal"}
